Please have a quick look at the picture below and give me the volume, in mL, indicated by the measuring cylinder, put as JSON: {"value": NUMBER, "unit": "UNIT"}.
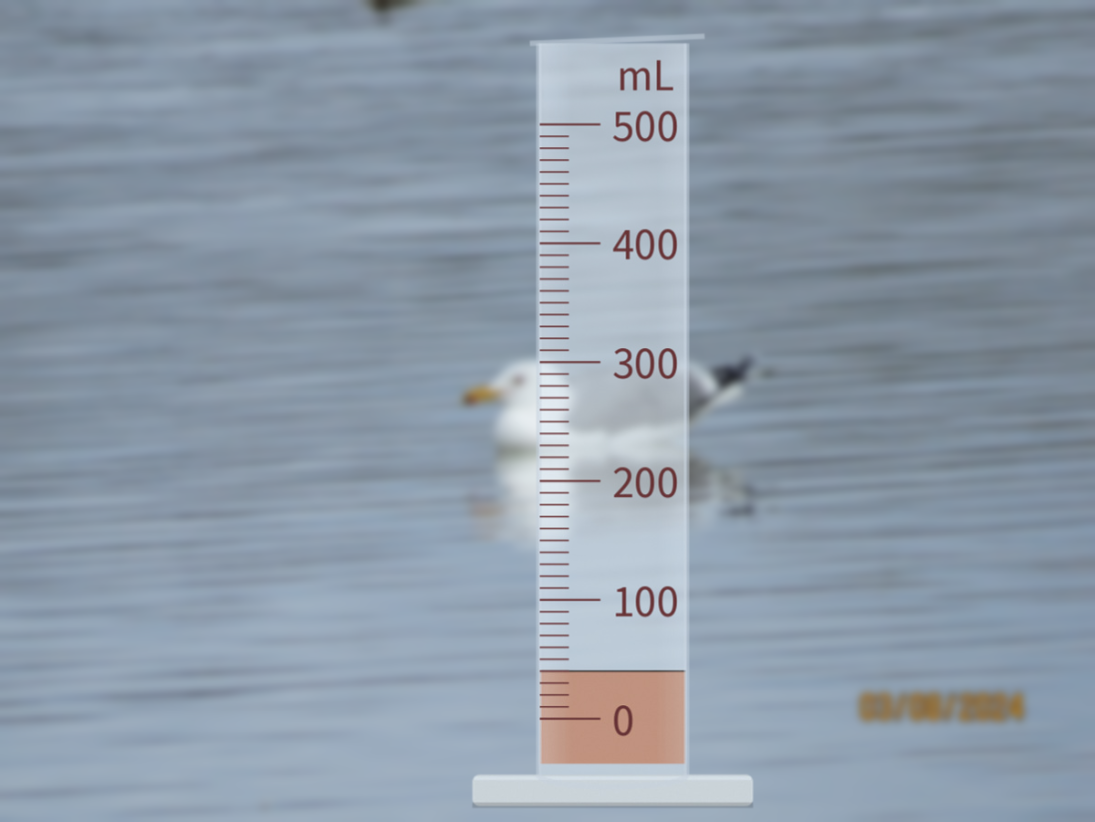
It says {"value": 40, "unit": "mL"}
